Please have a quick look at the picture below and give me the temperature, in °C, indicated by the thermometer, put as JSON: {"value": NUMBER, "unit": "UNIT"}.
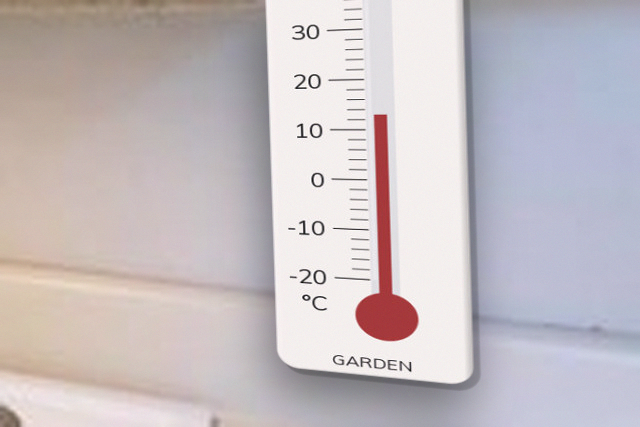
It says {"value": 13, "unit": "°C"}
